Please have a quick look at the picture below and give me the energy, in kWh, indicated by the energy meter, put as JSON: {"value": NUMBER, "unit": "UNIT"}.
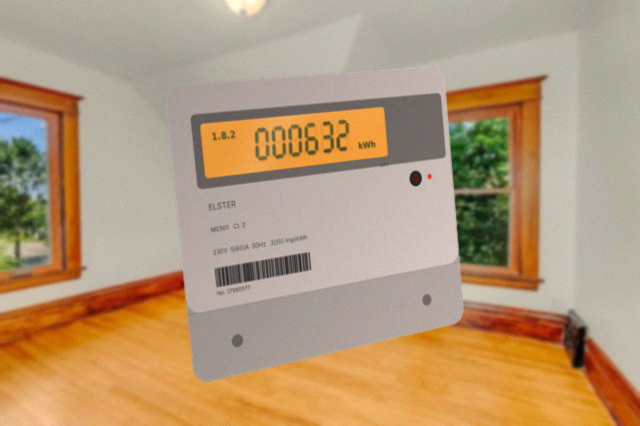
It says {"value": 632, "unit": "kWh"}
